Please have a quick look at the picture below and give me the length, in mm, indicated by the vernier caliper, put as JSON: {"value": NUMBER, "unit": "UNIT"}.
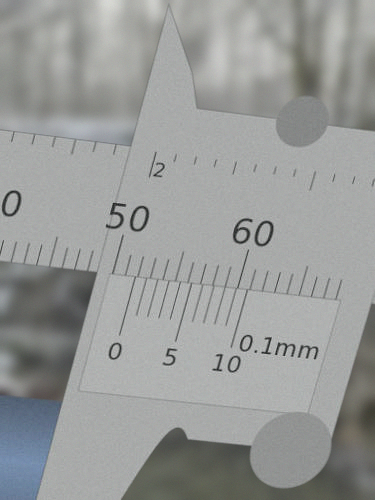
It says {"value": 51.8, "unit": "mm"}
